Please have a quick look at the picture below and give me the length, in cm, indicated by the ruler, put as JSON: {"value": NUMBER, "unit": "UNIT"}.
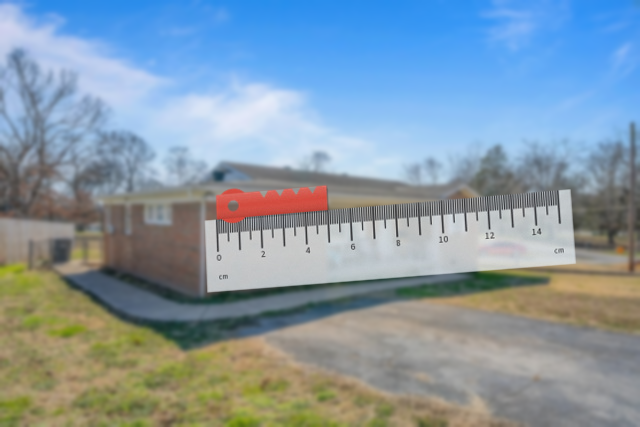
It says {"value": 5, "unit": "cm"}
